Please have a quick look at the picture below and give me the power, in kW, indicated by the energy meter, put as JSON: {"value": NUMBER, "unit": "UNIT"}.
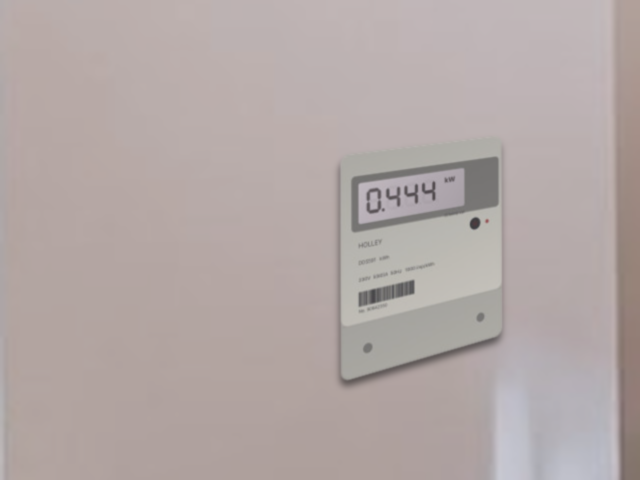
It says {"value": 0.444, "unit": "kW"}
